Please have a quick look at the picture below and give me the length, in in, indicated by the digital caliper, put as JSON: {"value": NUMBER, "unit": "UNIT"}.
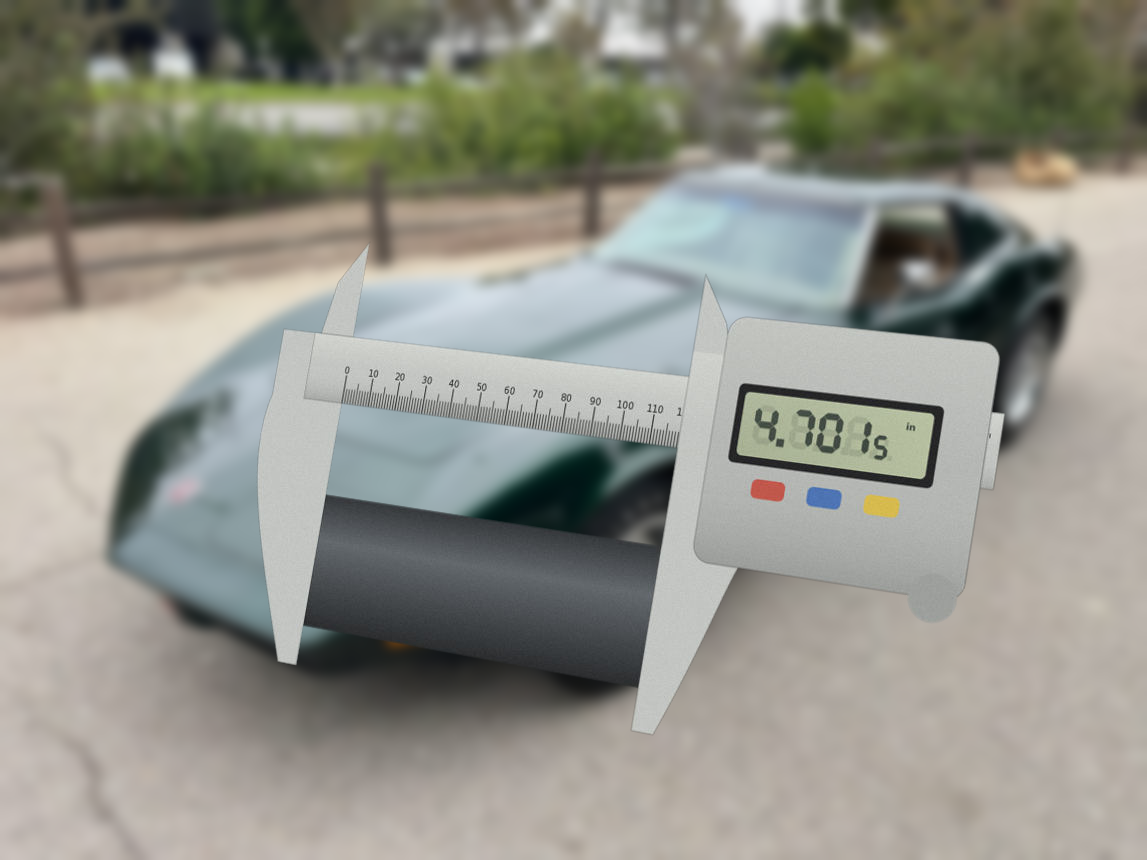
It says {"value": 4.7015, "unit": "in"}
